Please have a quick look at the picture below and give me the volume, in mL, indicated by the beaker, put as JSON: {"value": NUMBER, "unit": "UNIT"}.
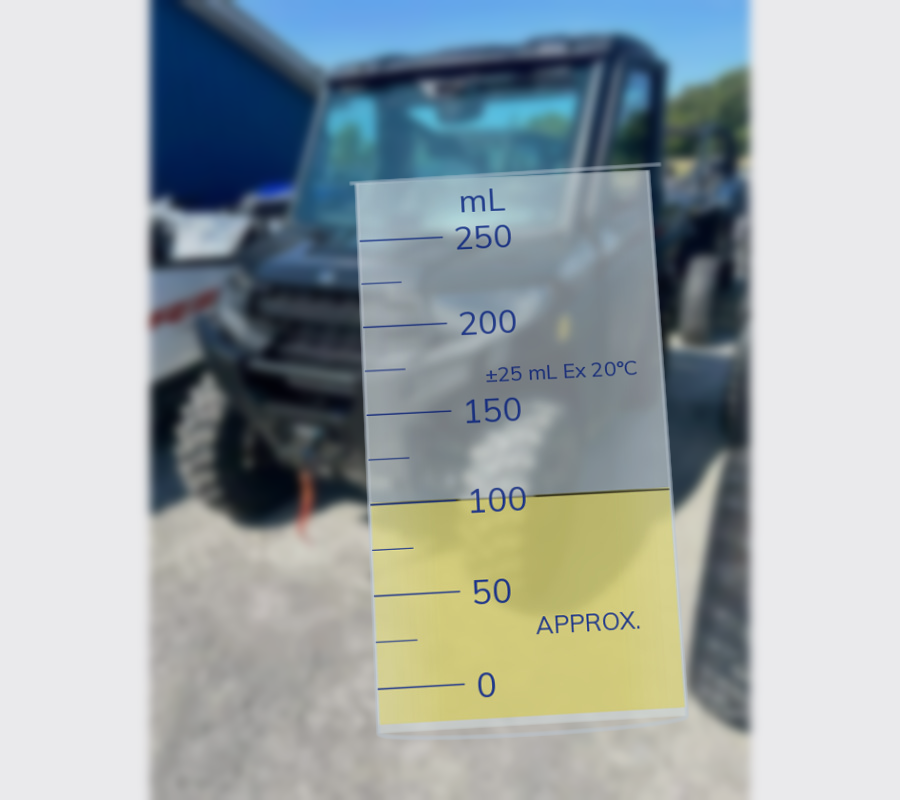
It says {"value": 100, "unit": "mL"}
